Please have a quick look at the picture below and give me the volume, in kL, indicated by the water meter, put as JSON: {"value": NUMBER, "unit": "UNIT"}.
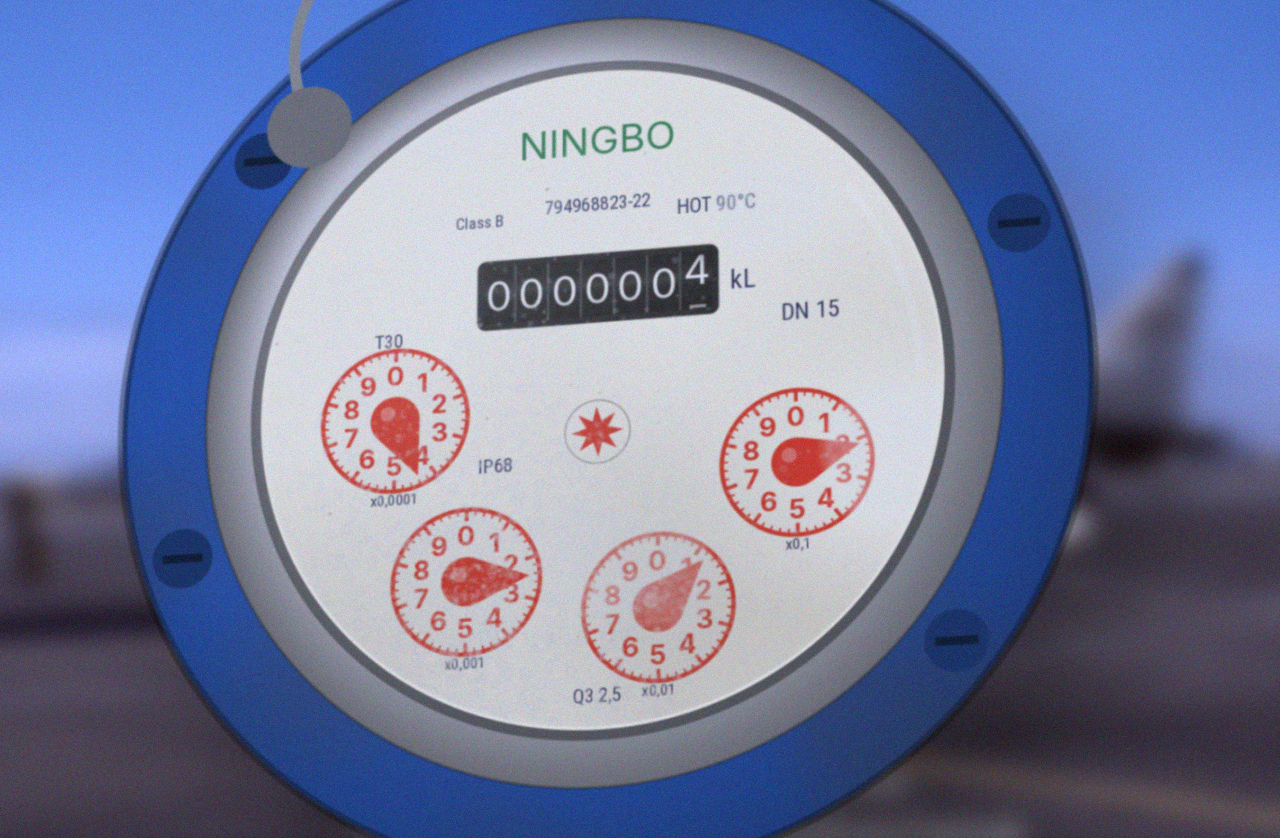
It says {"value": 4.2124, "unit": "kL"}
